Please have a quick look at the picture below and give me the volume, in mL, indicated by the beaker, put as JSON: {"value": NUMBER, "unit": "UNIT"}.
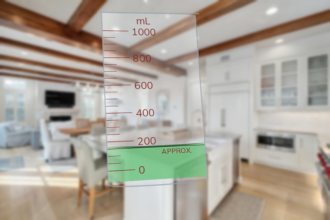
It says {"value": 150, "unit": "mL"}
